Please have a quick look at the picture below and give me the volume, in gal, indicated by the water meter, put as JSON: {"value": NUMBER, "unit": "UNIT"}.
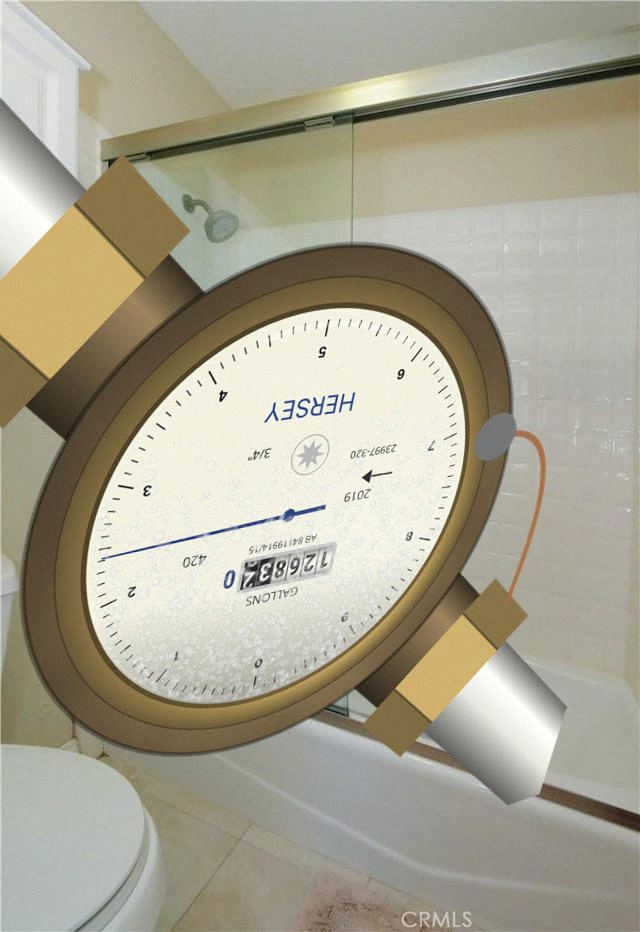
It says {"value": 1268322.4, "unit": "gal"}
